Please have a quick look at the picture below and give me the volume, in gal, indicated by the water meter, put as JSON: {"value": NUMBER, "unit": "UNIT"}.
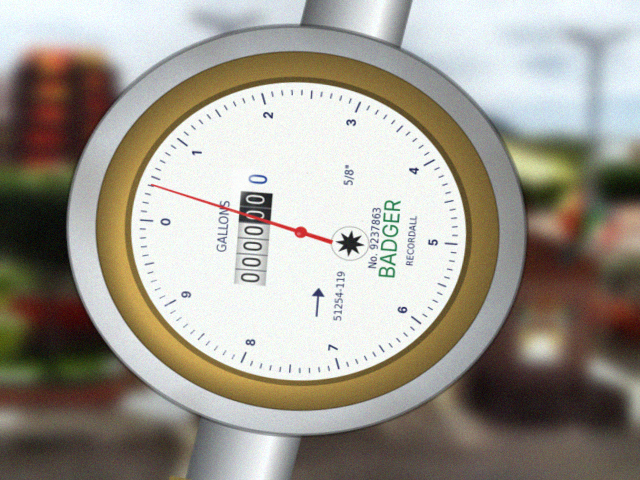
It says {"value": 0.4, "unit": "gal"}
